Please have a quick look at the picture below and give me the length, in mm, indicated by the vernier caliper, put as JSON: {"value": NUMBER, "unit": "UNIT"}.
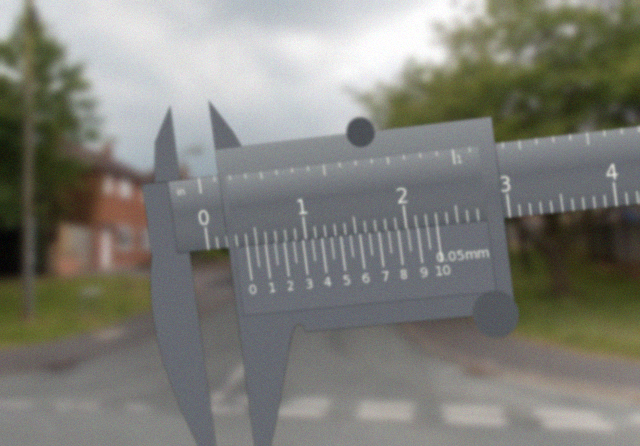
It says {"value": 4.0, "unit": "mm"}
